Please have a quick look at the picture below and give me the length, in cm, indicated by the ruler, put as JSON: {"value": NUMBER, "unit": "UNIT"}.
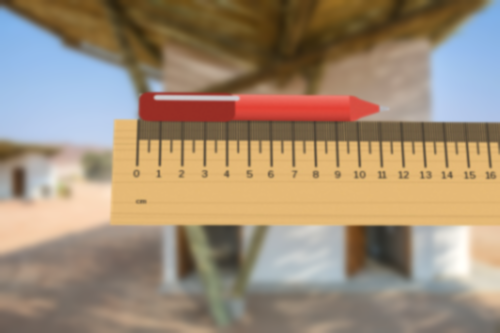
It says {"value": 11.5, "unit": "cm"}
